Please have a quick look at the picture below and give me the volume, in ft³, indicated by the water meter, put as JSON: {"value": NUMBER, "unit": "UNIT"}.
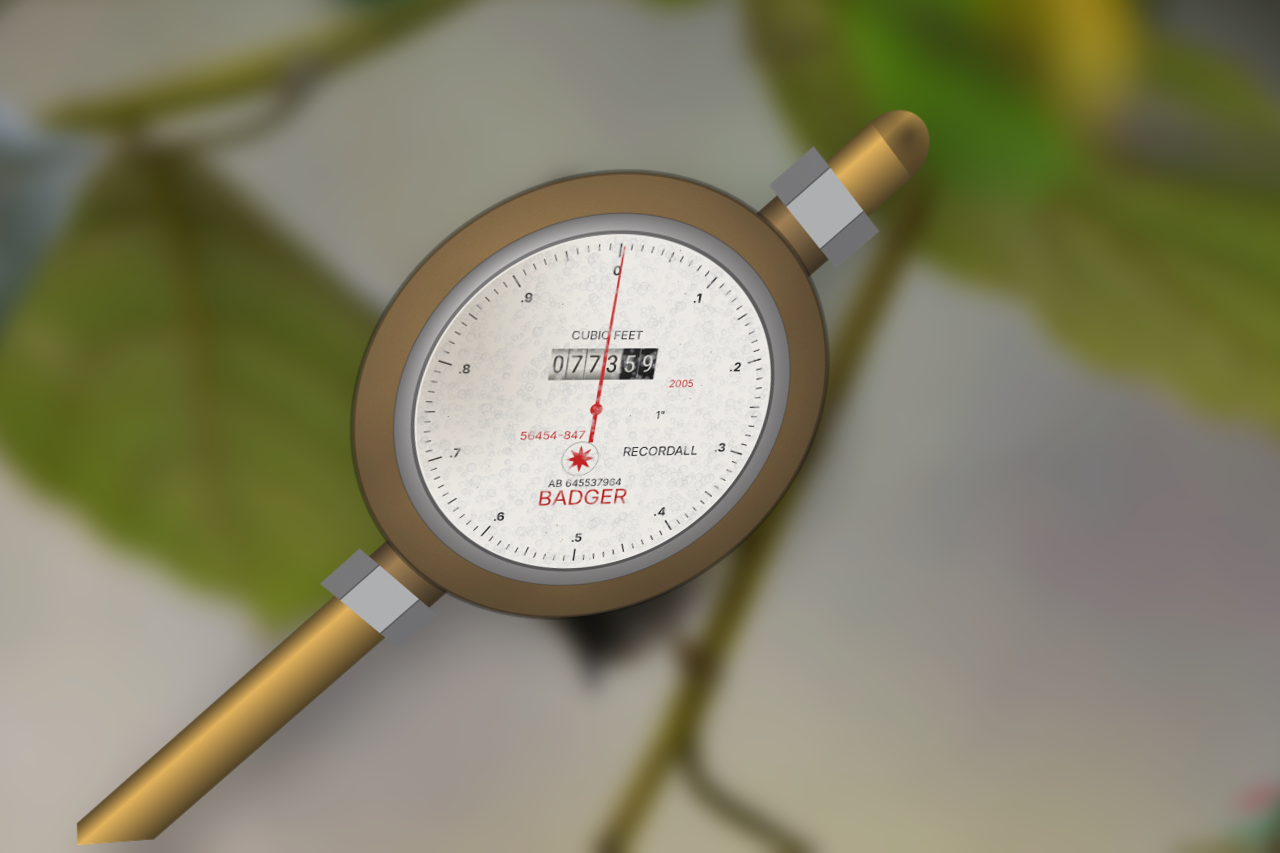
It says {"value": 77359.00, "unit": "ft³"}
